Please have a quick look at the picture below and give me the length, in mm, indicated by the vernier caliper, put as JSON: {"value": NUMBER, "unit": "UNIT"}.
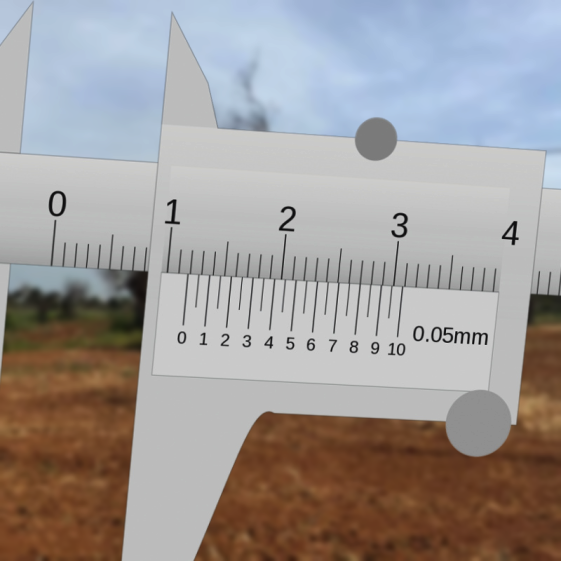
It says {"value": 11.8, "unit": "mm"}
